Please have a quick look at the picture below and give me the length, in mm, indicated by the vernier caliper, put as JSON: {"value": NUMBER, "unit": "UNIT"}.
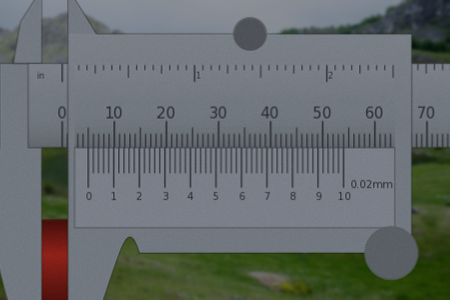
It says {"value": 5.0, "unit": "mm"}
